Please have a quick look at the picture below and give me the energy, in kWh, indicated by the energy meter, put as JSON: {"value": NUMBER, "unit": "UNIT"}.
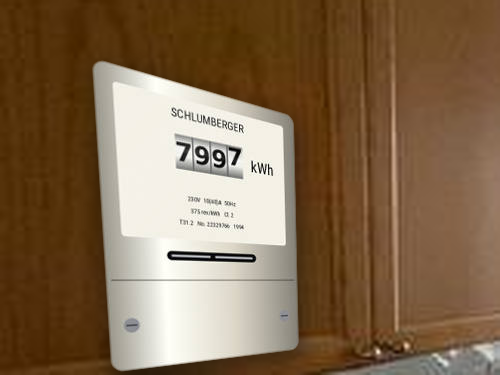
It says {"value": 7997, "unit": "kWh"}
